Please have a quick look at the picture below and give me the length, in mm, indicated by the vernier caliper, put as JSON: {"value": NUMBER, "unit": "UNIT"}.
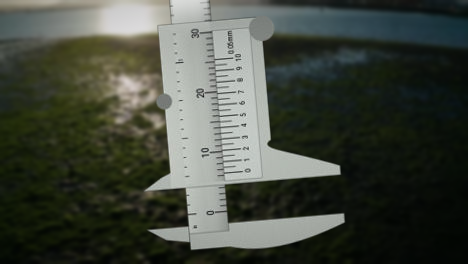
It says {"value": 6.4, "unit": "mm"}
